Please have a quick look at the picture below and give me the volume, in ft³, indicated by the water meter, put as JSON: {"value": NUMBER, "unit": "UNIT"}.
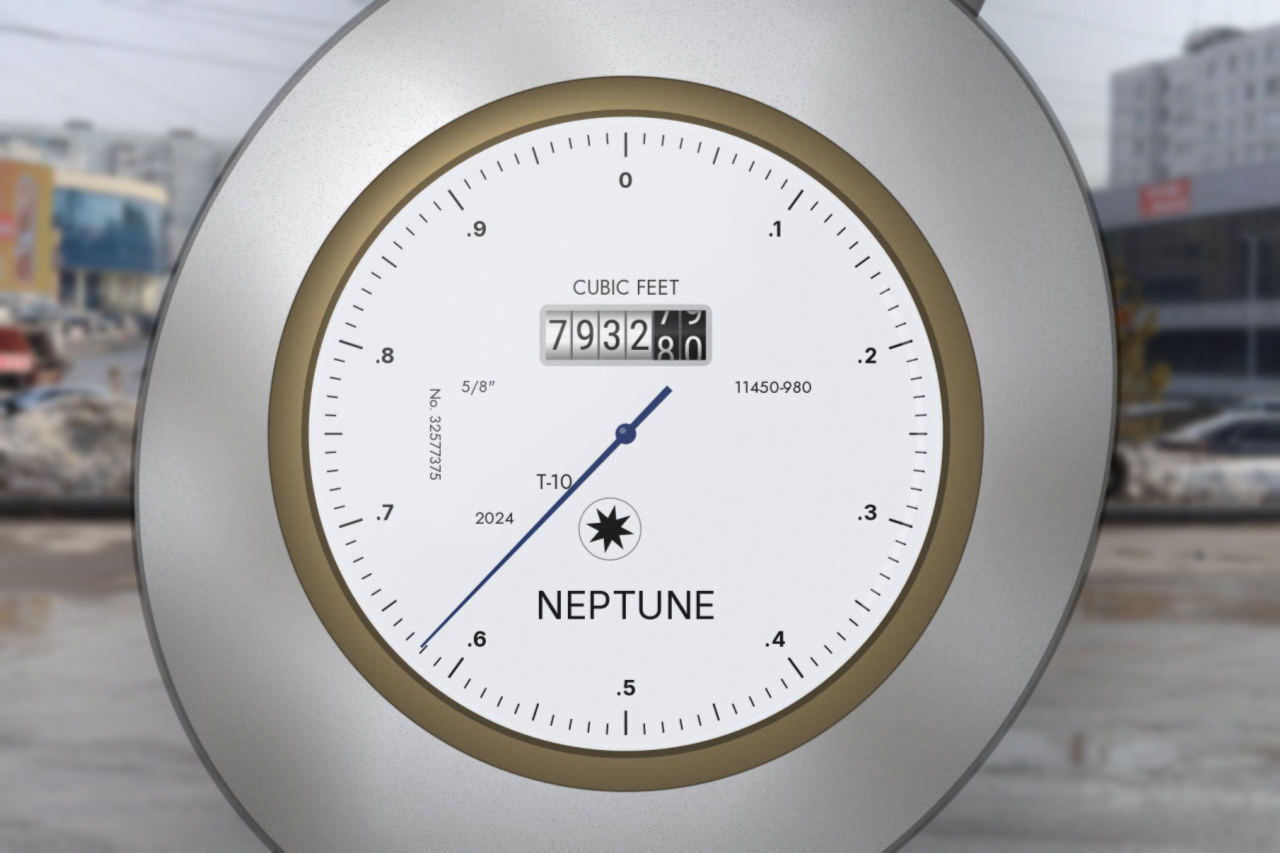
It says {"value": 793279.62, "unit": "ft³"}
